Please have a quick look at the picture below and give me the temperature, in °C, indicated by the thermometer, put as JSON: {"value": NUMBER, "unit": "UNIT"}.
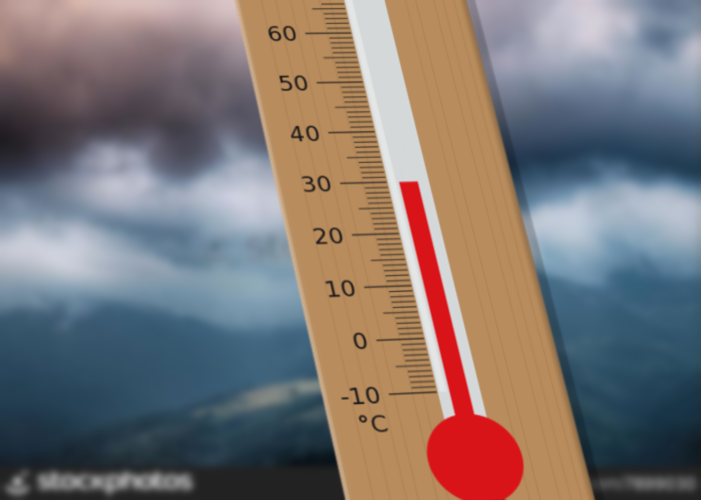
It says {"value": 30, "unit": "°C"}
